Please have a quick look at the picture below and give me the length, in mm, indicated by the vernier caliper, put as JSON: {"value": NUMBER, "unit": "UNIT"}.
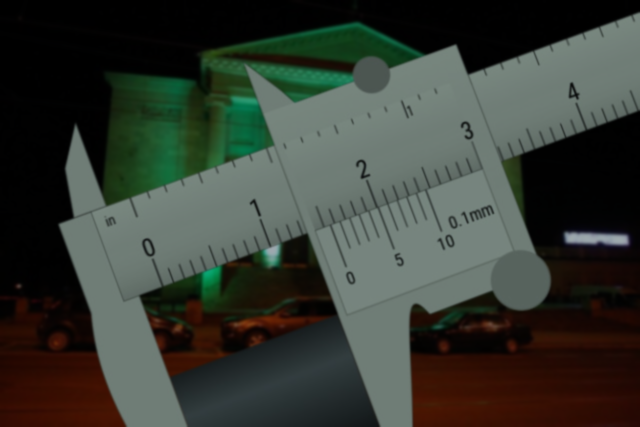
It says {"value": 15.6, "unit": "mm"}
